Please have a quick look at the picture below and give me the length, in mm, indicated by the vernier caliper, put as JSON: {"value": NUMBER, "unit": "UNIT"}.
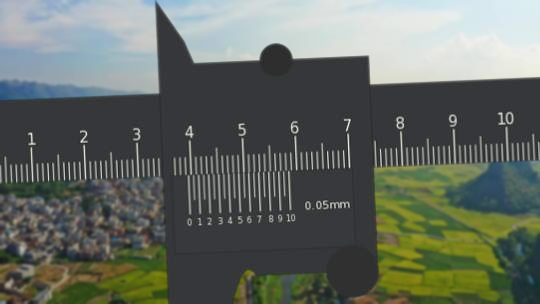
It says {"value": 39.5, "unit": "mm"}
